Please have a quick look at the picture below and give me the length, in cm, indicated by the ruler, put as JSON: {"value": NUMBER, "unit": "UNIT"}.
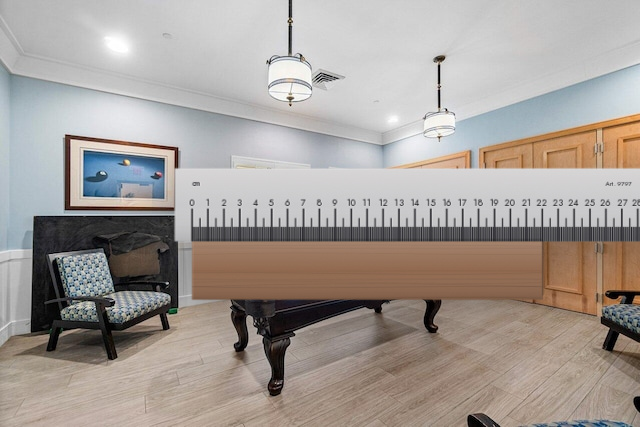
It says {"value": 22, "unit": "cm"}
